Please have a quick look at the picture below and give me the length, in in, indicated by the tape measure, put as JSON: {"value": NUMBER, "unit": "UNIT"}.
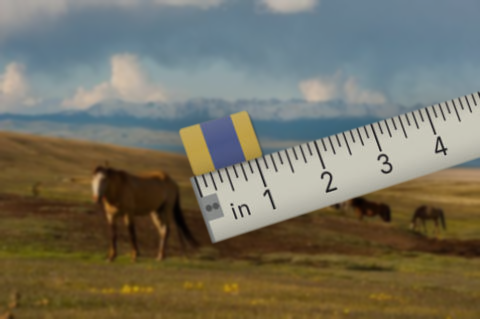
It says {"value": 1.125, "unit": "in"}
